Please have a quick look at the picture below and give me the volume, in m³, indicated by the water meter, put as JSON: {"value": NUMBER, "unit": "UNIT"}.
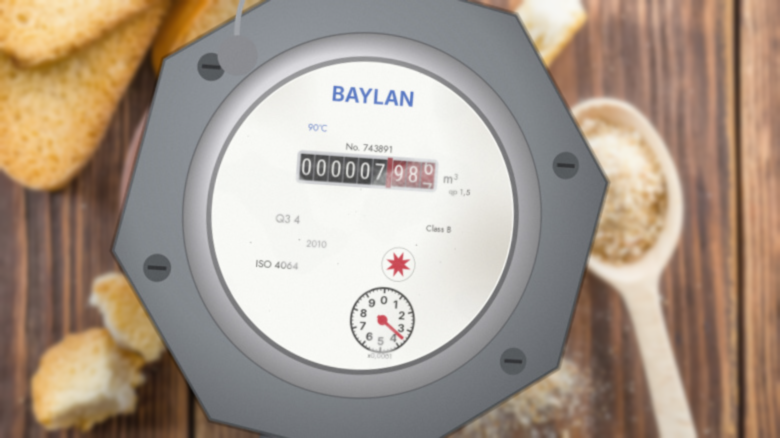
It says {"value": 7.9863, "unit": "m³"}
